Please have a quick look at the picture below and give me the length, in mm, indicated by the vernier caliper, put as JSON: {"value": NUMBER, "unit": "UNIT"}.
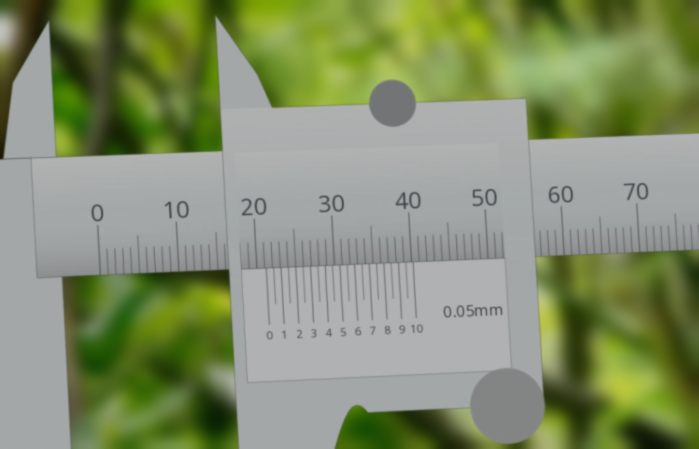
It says {"value": 21.2, "unit": "mm"}
